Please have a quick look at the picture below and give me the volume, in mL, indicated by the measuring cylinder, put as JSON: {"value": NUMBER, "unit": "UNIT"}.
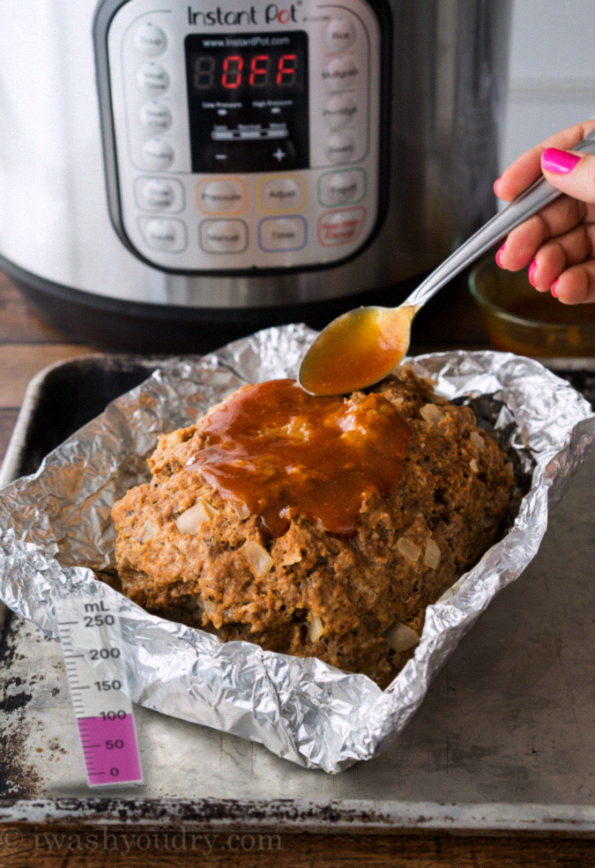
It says {"value": 100, "unit": "mL"}
